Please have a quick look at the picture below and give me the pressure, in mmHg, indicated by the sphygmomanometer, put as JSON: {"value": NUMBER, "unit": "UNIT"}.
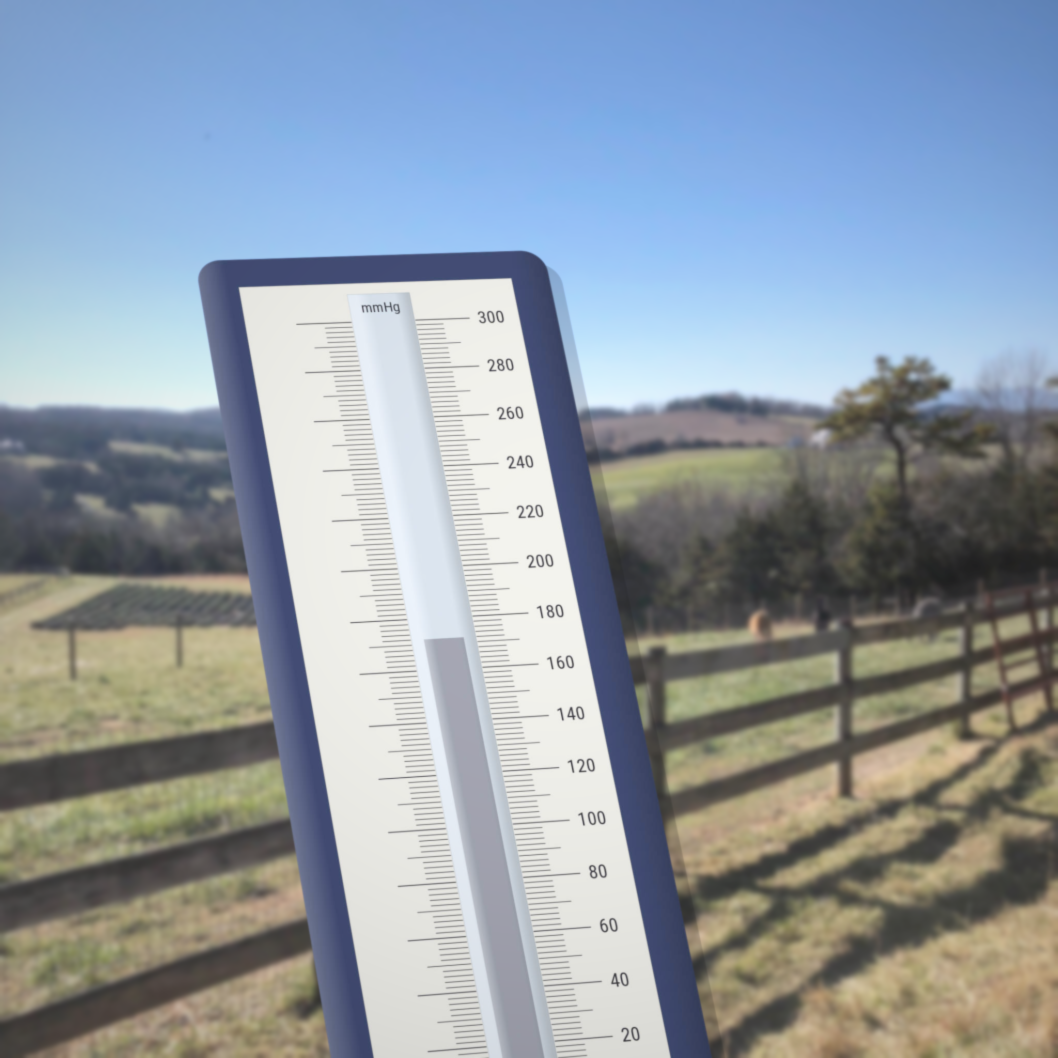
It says {"value": 172, "unit": "mmHg"}
